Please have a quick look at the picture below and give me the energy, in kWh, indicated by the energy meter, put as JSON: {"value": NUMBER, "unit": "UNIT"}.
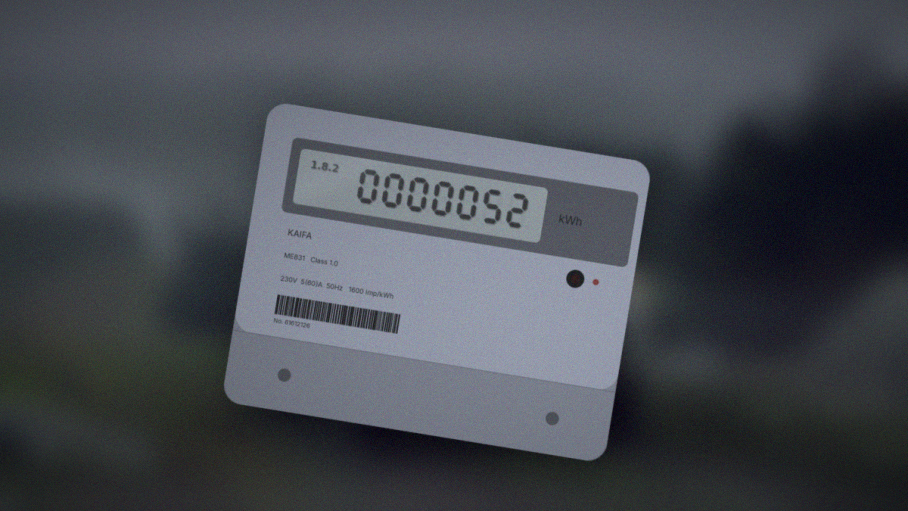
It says {"value": 52, "unit": "kWh"}
